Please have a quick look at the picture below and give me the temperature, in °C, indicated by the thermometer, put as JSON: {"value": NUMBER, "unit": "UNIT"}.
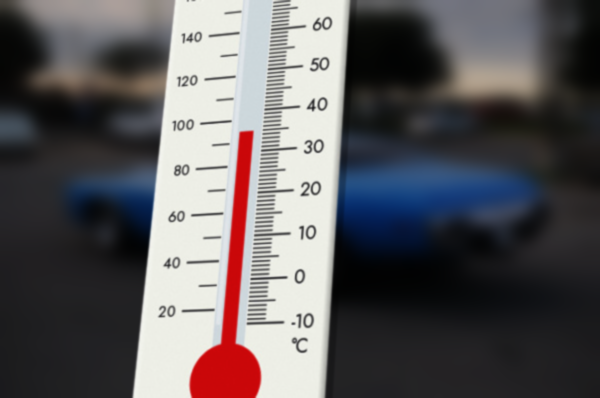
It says {"value": 35, "unit": "°C"}
